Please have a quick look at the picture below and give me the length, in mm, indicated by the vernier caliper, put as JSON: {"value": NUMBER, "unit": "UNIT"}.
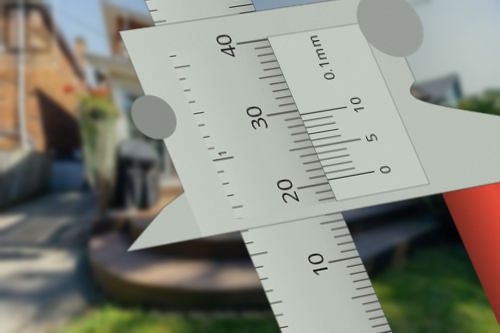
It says {"value": 20.4, "unit": "mm"}
